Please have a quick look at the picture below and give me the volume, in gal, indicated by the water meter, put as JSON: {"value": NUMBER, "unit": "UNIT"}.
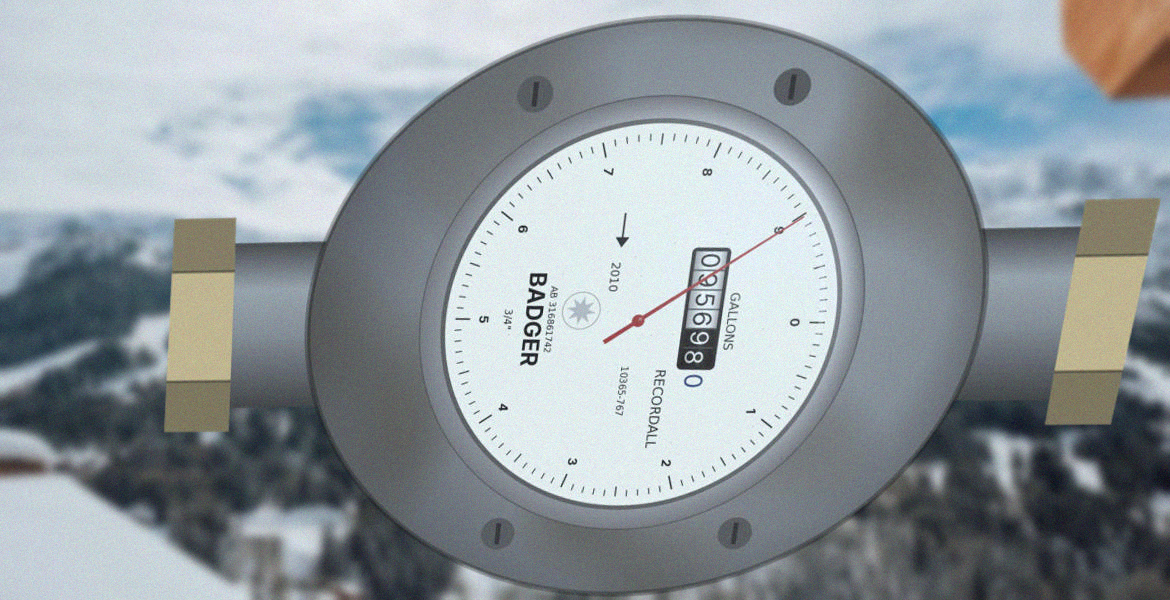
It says {"value": 956979.0, "unit": "gal"}
